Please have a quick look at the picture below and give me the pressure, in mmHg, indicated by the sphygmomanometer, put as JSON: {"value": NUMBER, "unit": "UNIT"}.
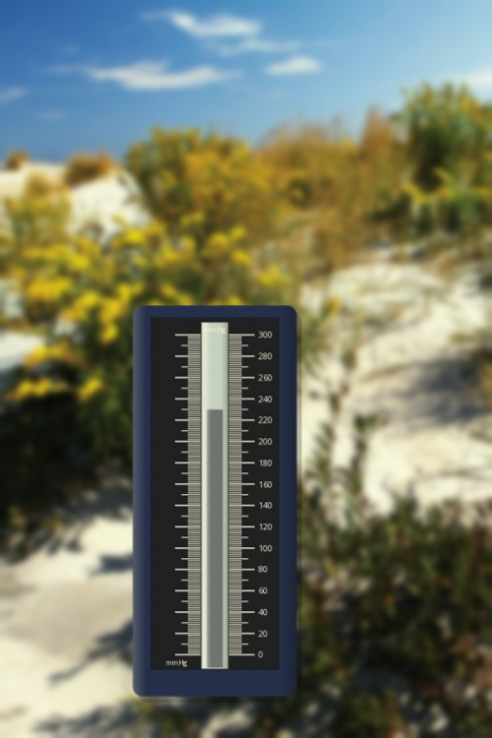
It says {"value": 230, "unit": "mmHg"}
